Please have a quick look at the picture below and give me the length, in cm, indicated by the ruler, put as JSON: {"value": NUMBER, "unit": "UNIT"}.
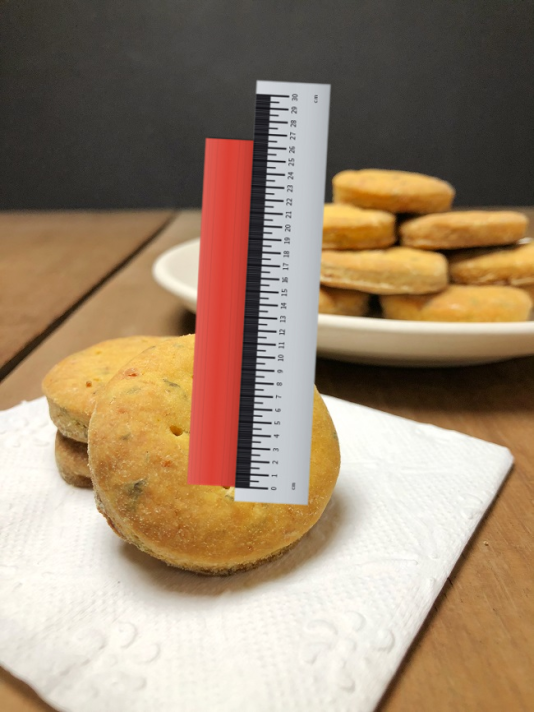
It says {"value": 26.5, "unit": "cm"}
